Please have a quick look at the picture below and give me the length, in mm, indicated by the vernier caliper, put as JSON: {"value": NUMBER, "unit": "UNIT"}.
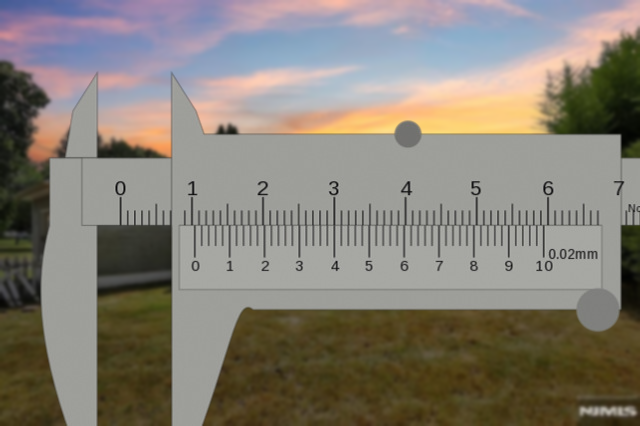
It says {"value": 10.4, "unit": "mm"}
